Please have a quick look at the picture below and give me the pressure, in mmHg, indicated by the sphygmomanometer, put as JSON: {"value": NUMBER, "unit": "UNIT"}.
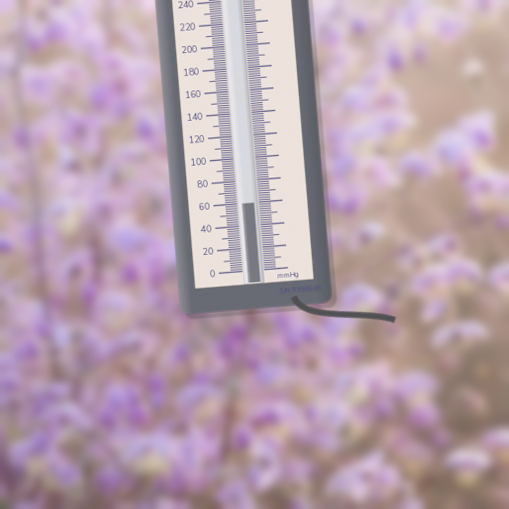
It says {"value": 60, "unit": "mmHg"}
